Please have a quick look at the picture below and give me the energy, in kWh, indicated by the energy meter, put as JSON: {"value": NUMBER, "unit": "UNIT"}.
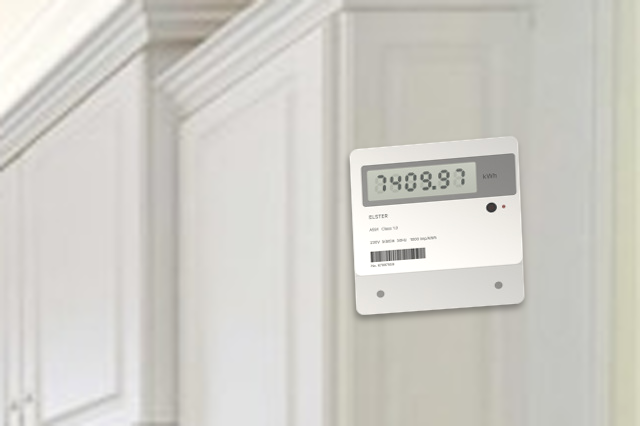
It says {"value": 7409.97, "unit": "kWh"}
